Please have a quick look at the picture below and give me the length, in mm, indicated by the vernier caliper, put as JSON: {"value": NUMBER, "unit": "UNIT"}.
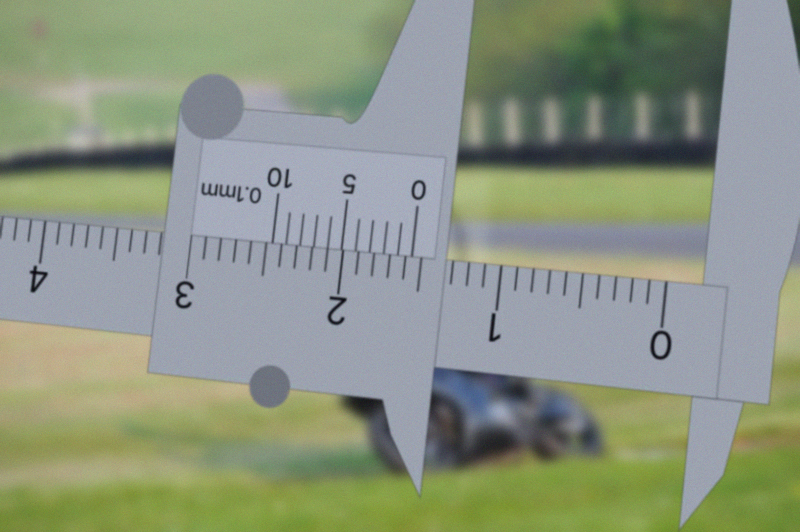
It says {"value": 15.6, "unit": "mm"}
